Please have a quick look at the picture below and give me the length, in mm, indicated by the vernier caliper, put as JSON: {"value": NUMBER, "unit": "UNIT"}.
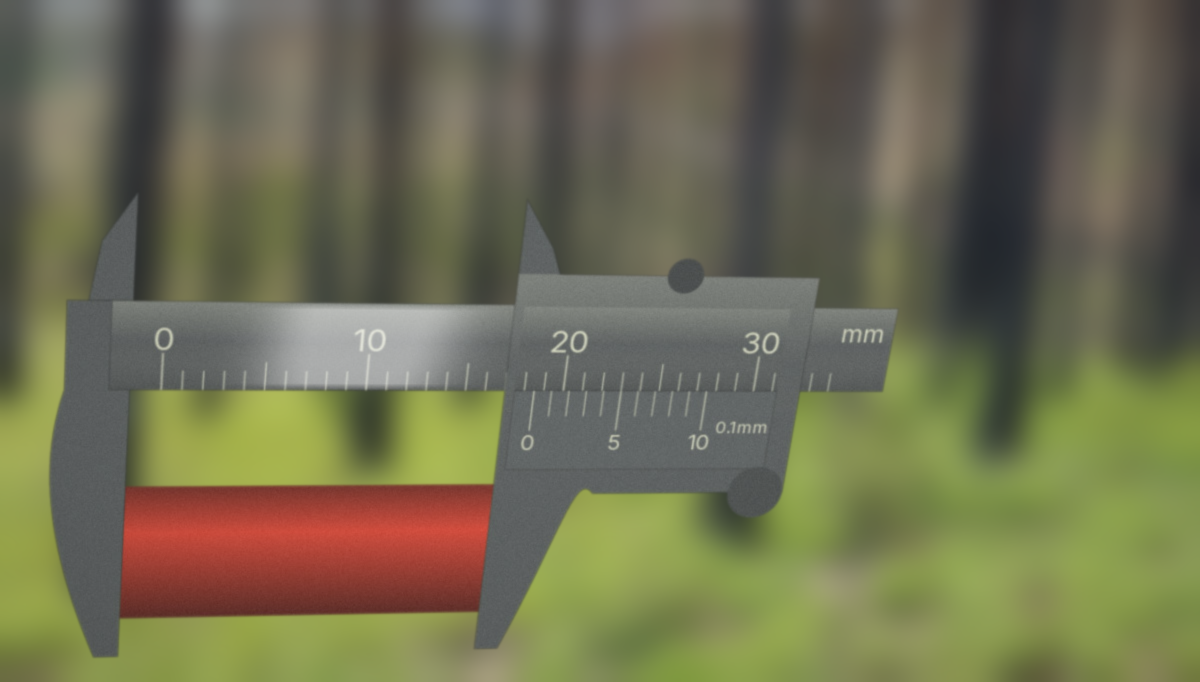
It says {"value": 18.5, "unit": "mm"}
